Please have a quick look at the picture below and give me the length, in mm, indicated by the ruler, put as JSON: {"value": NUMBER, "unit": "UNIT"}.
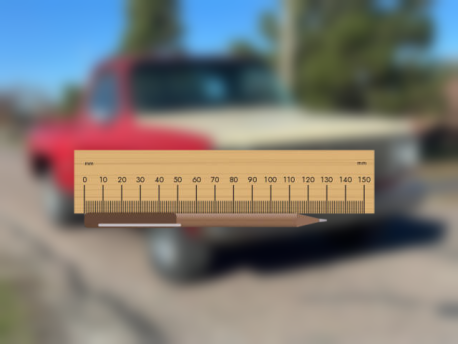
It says {"value": 130, "unit": "mm"}
